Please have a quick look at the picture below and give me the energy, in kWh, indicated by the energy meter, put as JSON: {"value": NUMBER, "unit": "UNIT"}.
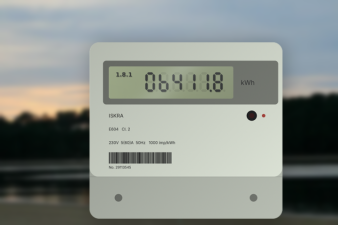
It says {"value": 6411.8, "unit": "kWh"}
